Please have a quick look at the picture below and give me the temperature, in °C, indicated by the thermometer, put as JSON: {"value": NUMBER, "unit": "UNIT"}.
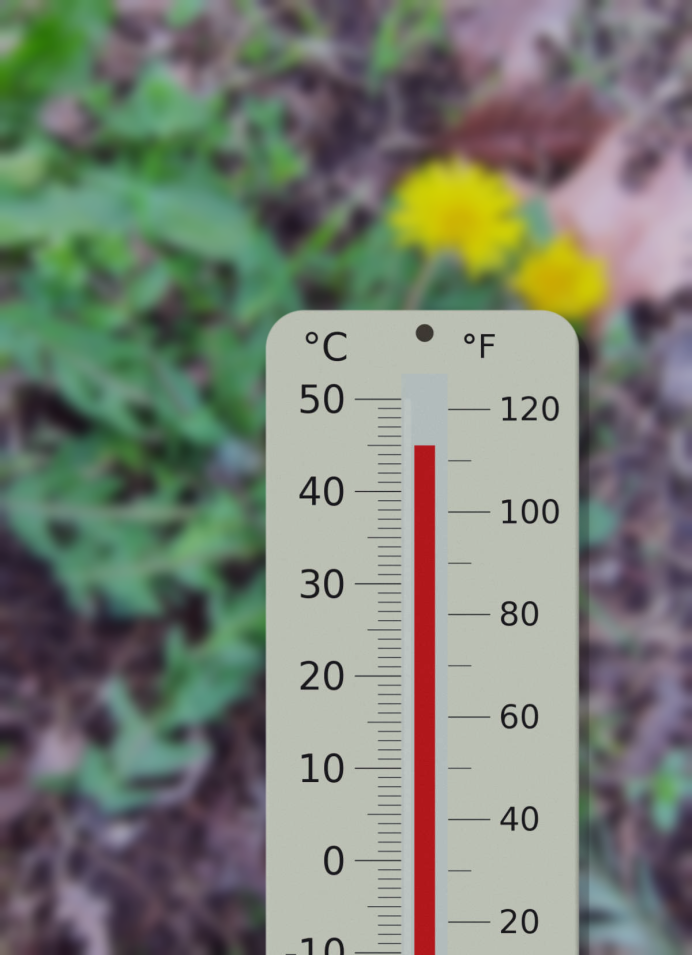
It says {"value": 45, "unit": "°C"}
